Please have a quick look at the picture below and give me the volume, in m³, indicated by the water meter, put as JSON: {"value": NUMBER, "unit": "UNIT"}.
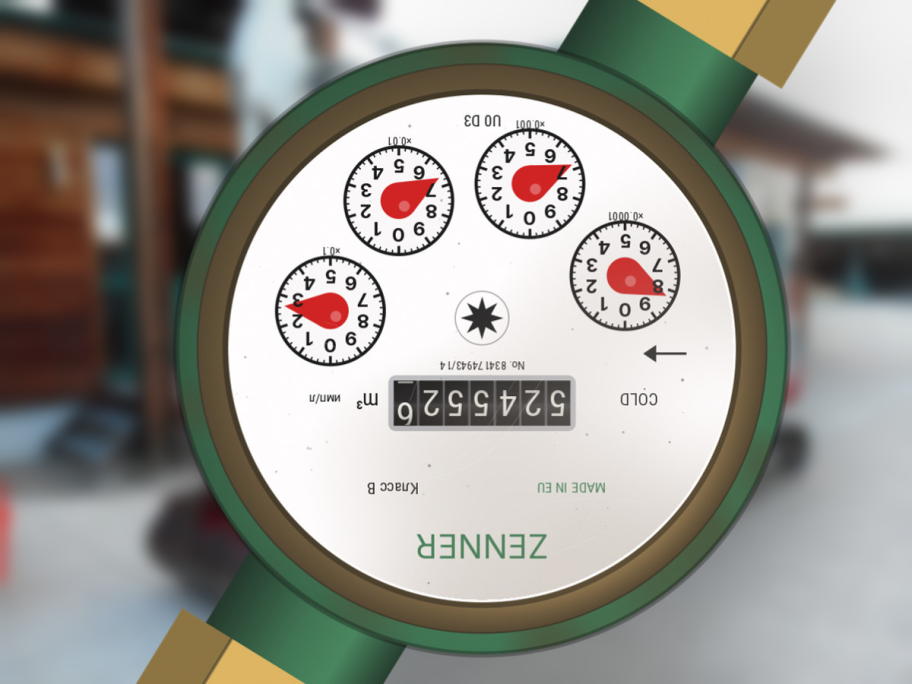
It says {"value": 5245526.2668, "unit": "m³"}
